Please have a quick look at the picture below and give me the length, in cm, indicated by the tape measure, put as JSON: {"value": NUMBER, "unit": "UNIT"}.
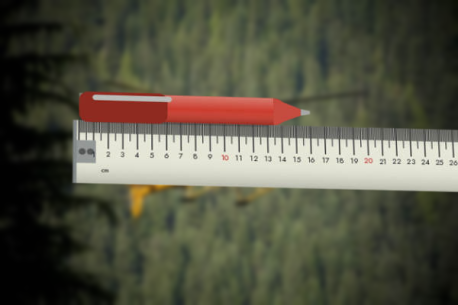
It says {"value": 16, "unit": "cm"}
